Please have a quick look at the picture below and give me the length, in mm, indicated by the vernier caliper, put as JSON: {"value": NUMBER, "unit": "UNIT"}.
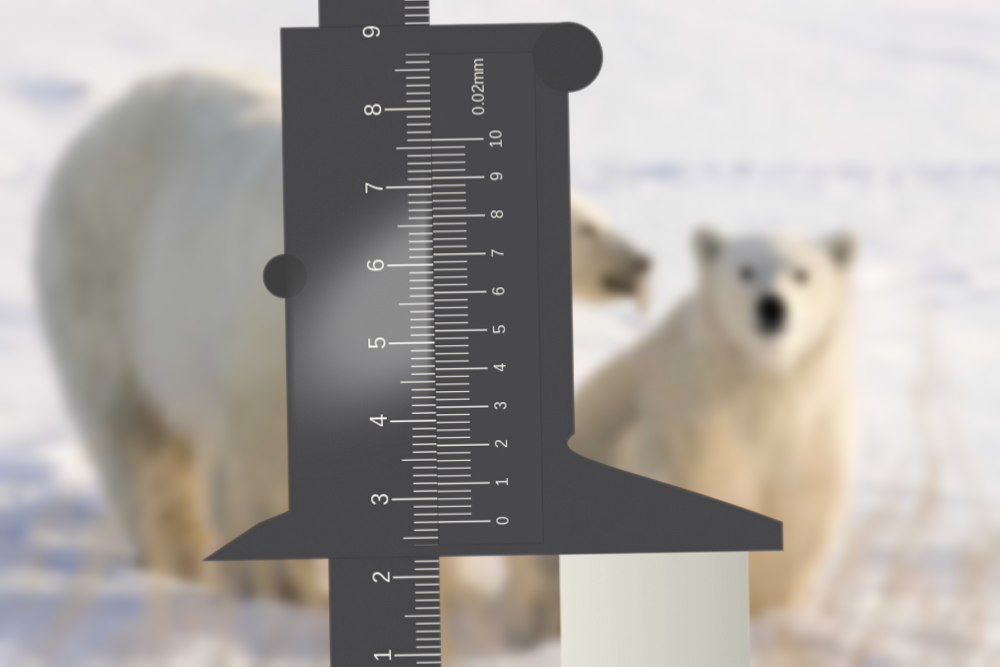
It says {"value": 27.0, "unit": "mm"}
